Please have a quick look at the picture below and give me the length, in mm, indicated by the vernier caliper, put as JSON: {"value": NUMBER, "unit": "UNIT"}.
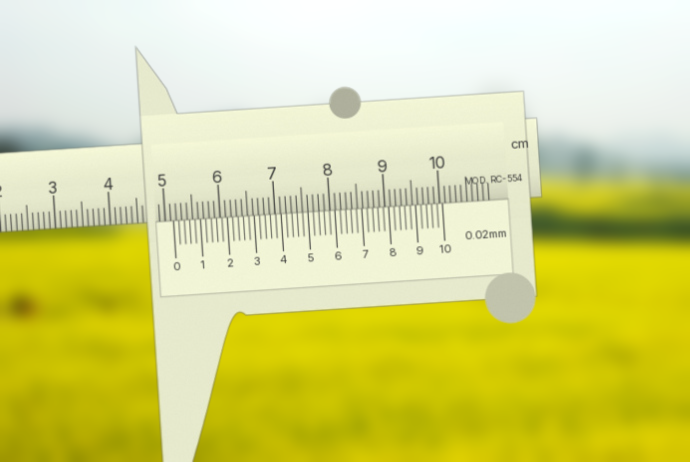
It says {"value": 51.5, "unit": "mm"}
